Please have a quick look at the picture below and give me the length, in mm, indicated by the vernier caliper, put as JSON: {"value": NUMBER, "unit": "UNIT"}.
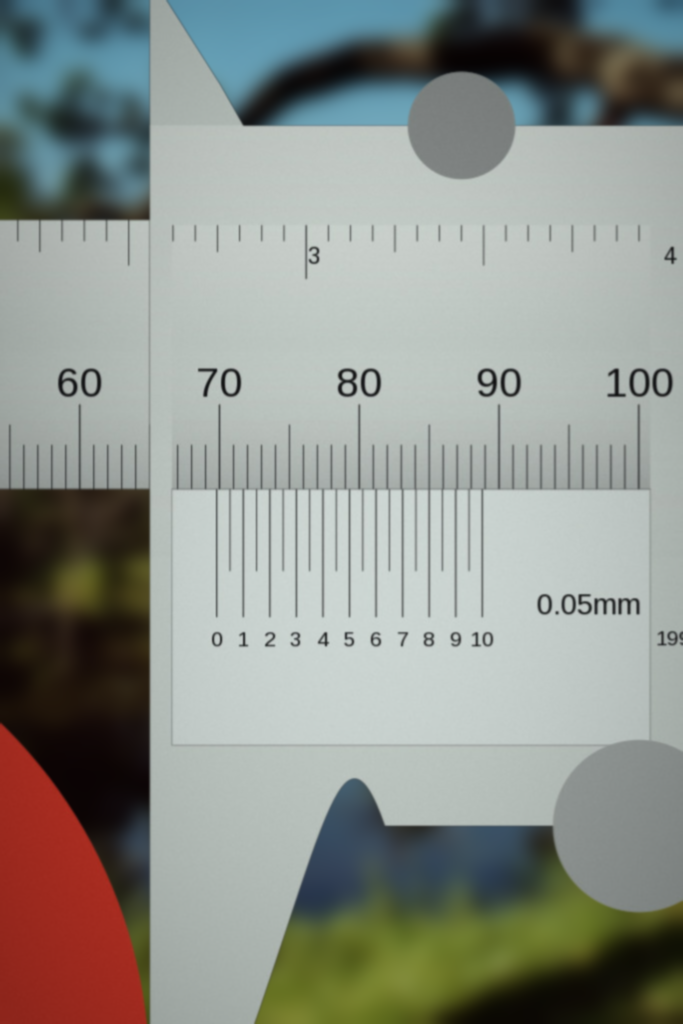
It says {"value": 69.8, "unit": "mm"}
